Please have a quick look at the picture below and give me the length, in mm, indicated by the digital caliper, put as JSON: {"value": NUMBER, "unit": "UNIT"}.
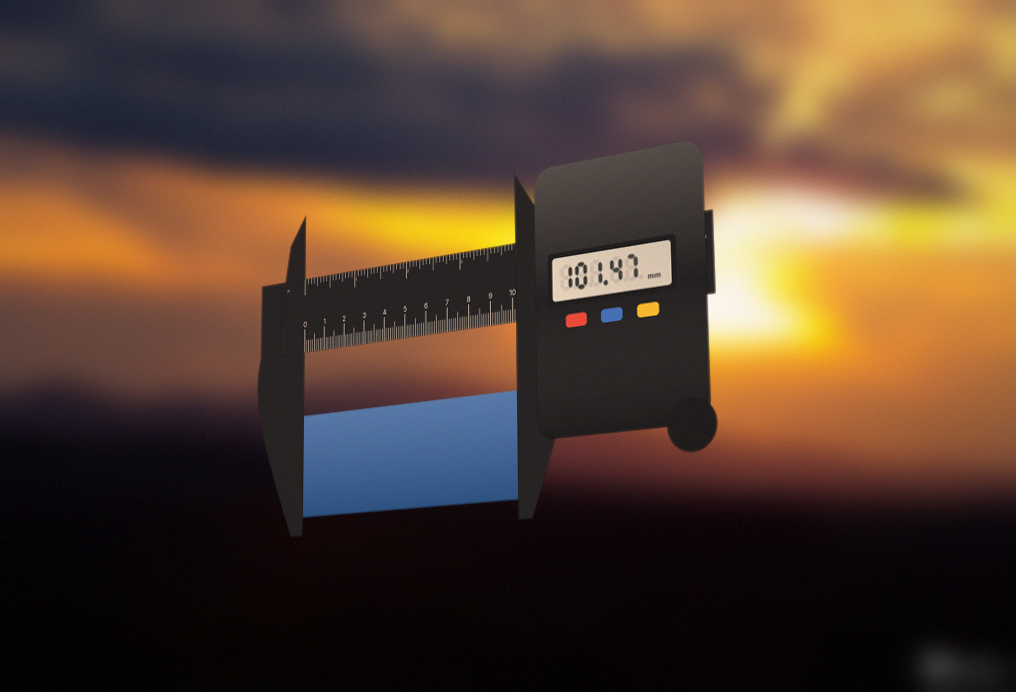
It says {"value": 101.47, "unit": "mm"}
